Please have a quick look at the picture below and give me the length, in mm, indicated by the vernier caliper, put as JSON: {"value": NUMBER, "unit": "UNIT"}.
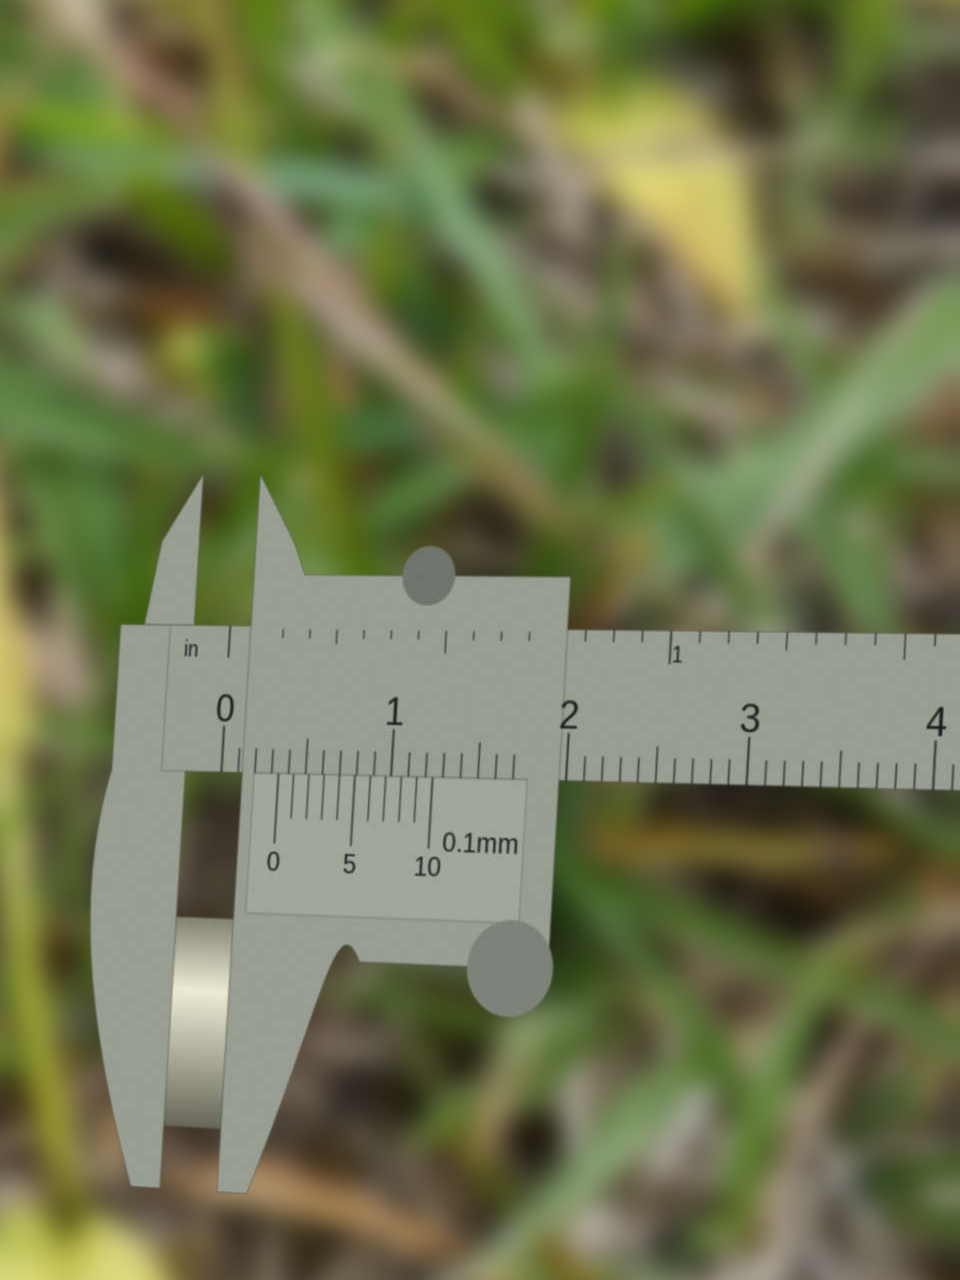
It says {"value": 3.4, "unit": "mm"}
